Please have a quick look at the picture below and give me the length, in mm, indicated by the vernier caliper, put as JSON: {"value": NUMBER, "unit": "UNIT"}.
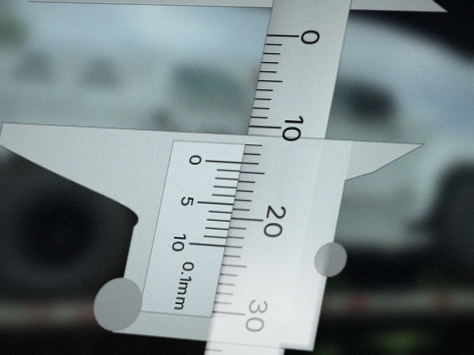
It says {"value": 14.0, "unit": "mm"}
